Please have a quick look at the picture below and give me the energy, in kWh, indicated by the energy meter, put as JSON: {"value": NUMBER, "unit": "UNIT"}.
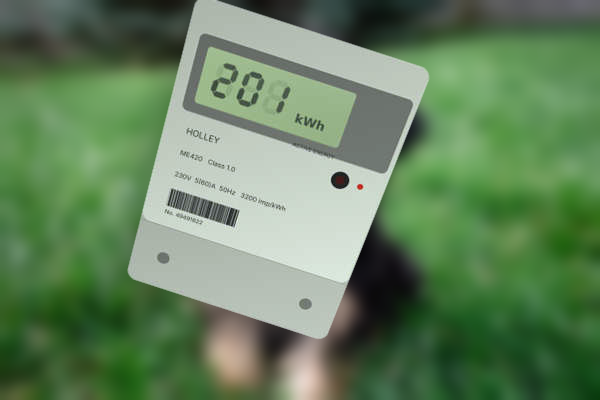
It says {"value": 201, "unit": "kWh"}
